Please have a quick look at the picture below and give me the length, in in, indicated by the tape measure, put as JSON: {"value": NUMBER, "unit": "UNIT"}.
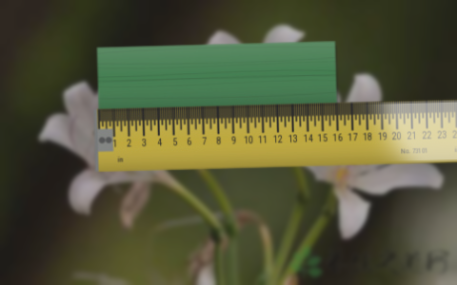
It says {"value": 16, "unit": "in"}
